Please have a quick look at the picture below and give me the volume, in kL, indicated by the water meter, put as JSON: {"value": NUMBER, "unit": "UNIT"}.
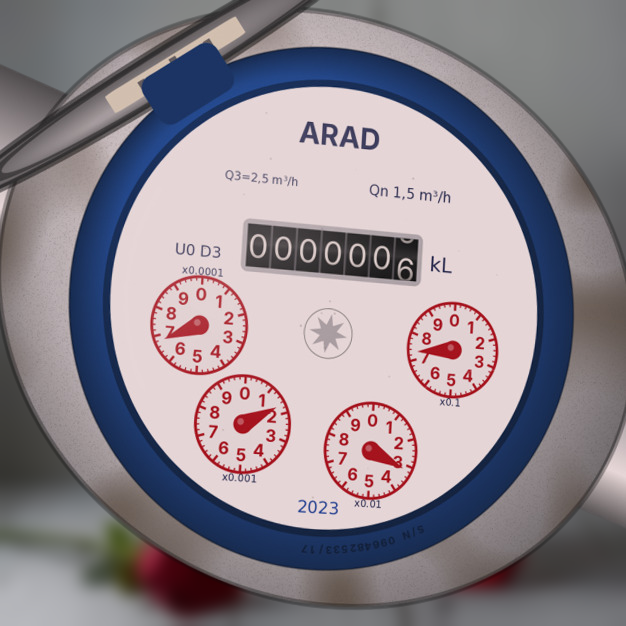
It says {"value": 5.7316, "unit": "kL"}
